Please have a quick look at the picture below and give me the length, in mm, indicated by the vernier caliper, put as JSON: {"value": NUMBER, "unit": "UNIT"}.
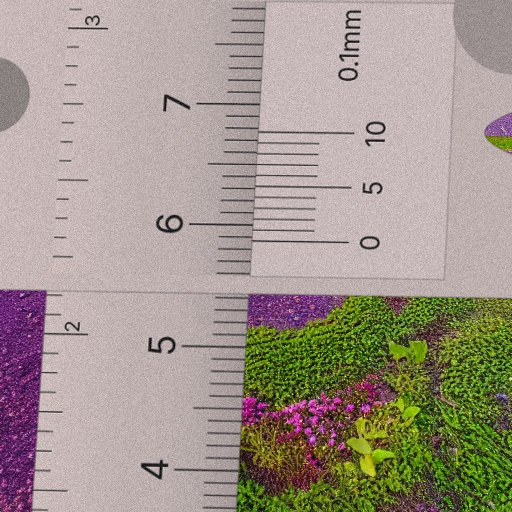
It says {"value": 58.7, "unit": "mm"}
